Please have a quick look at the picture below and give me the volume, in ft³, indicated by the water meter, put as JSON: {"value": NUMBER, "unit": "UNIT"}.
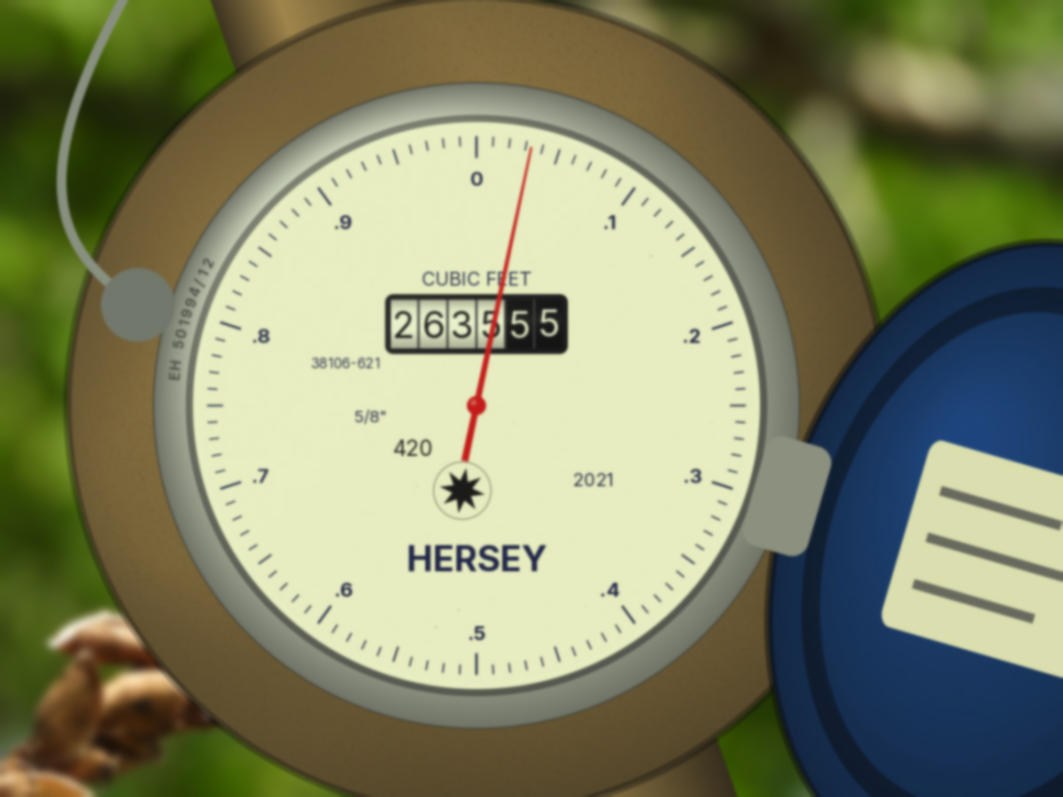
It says {"value": 263555.03, "unit": "ft³"}
